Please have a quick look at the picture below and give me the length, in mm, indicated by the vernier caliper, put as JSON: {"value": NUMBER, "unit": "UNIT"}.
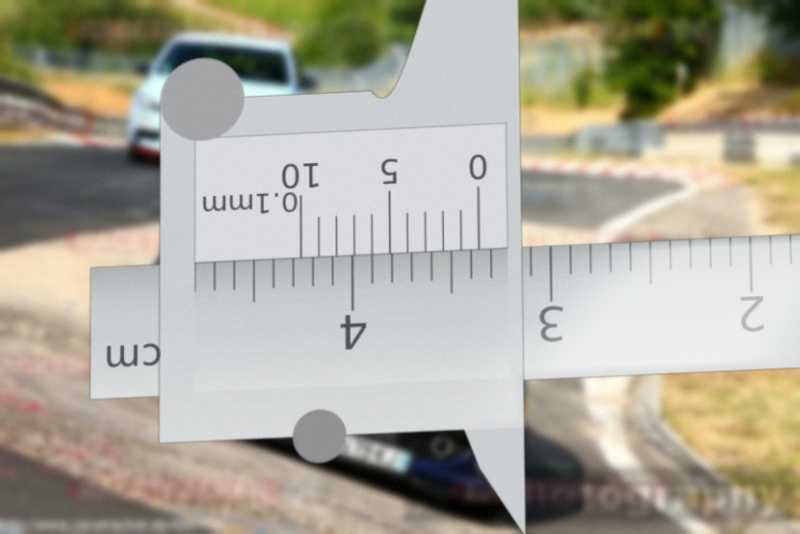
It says {"value": 33.6, "unit": "mm"}
